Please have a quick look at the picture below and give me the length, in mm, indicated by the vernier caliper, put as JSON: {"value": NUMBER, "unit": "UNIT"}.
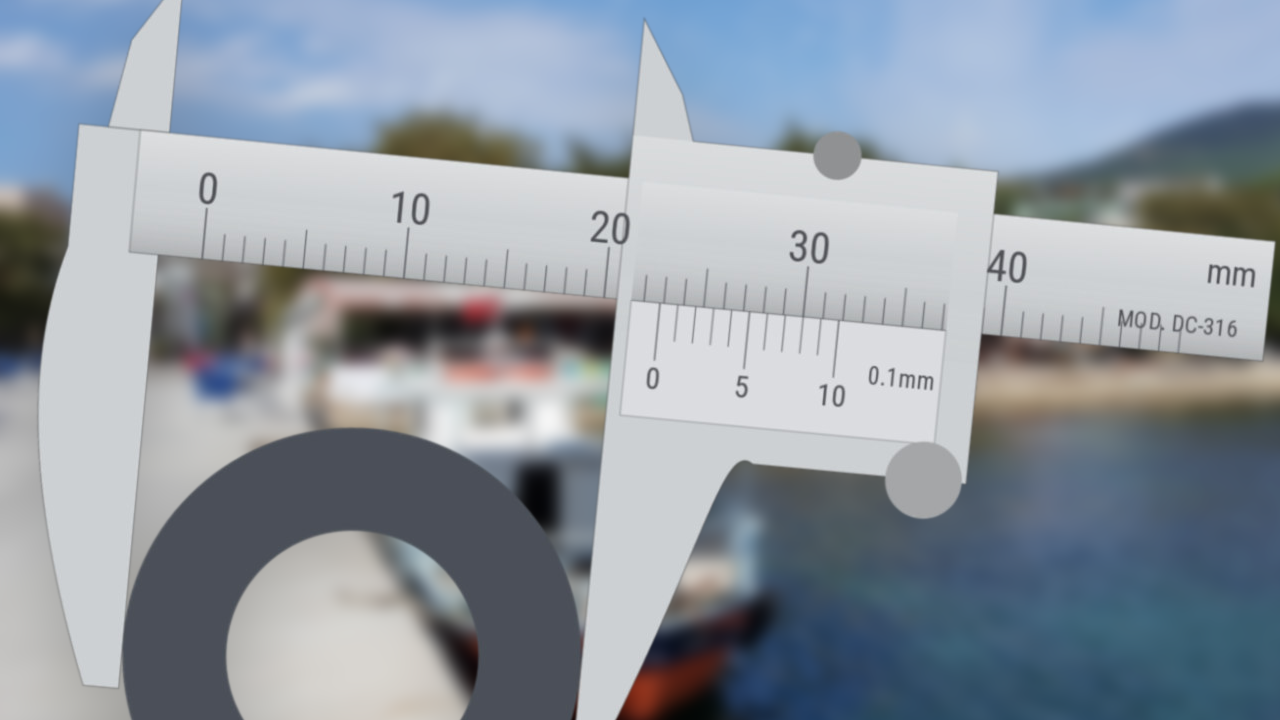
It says {"value": 22.8, "unit": "mm"}
